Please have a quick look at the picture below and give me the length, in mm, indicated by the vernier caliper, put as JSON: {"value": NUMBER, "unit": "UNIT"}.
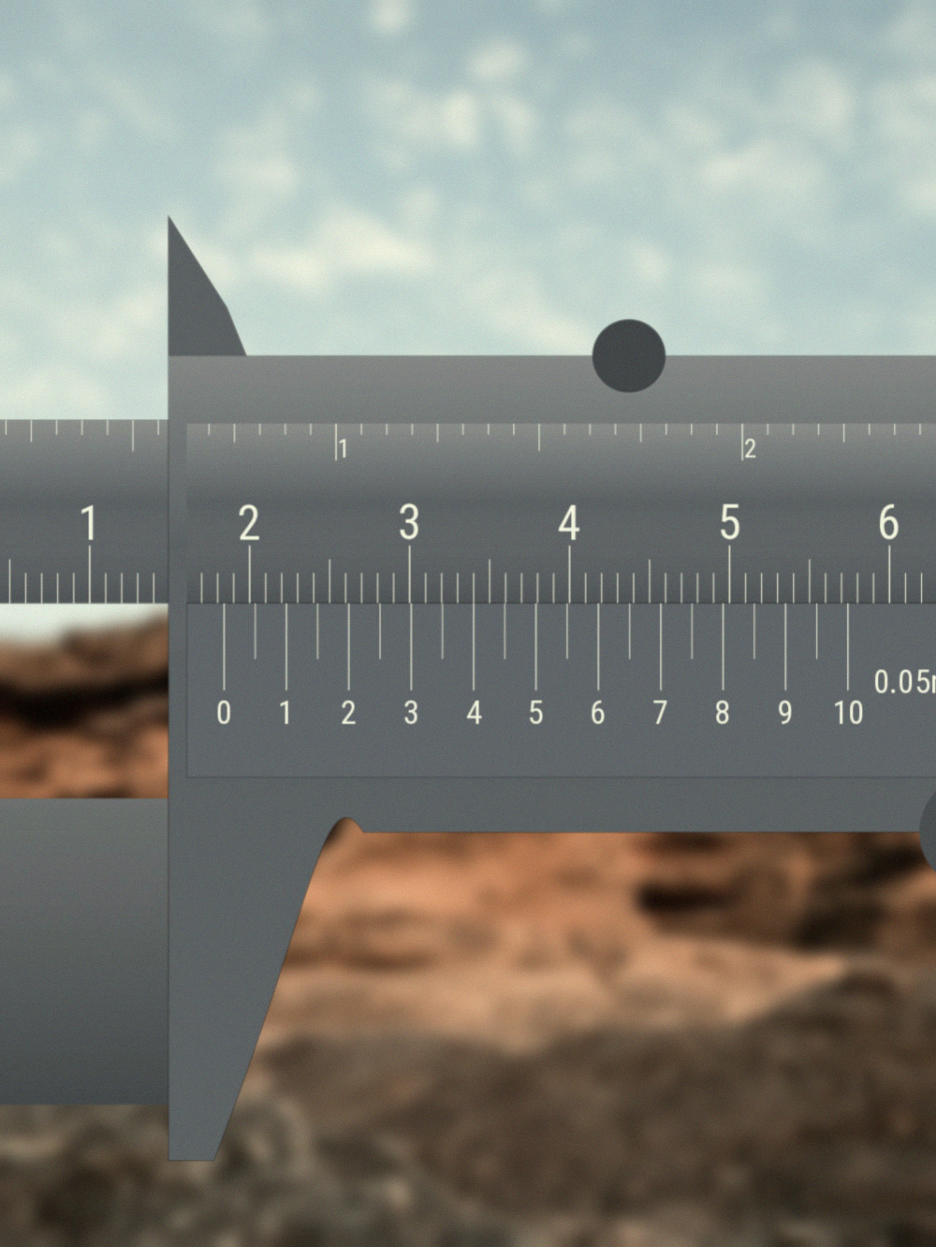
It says {"value": 18.4, "unit": "mm"}
